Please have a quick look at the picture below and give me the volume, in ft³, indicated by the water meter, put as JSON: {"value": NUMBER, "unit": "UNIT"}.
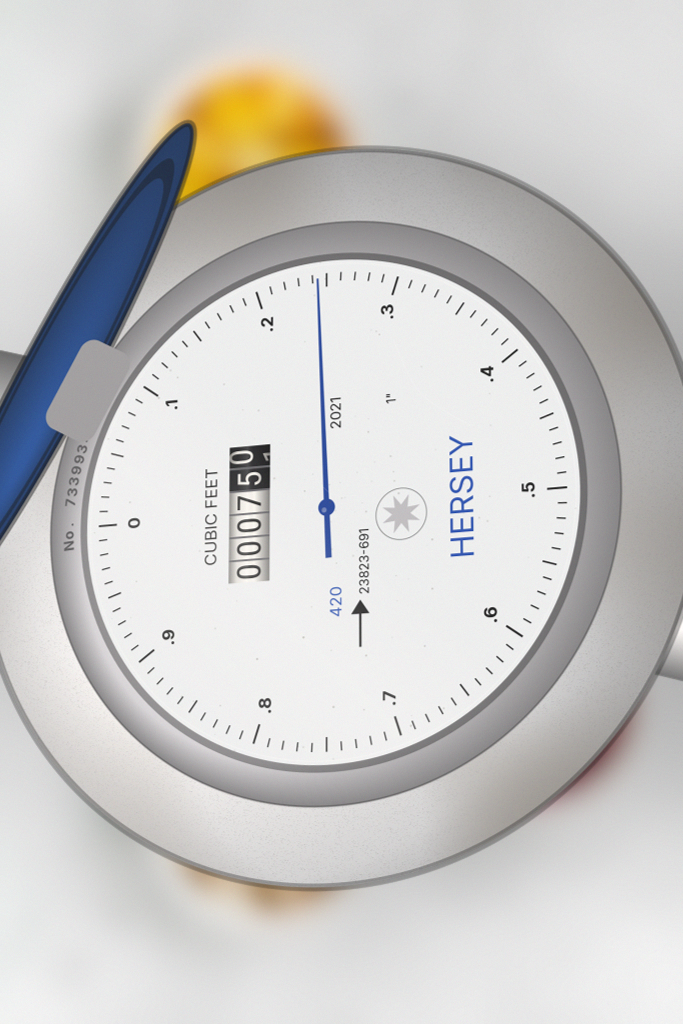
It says {"value": 750.24, "unit": "ft³"}
